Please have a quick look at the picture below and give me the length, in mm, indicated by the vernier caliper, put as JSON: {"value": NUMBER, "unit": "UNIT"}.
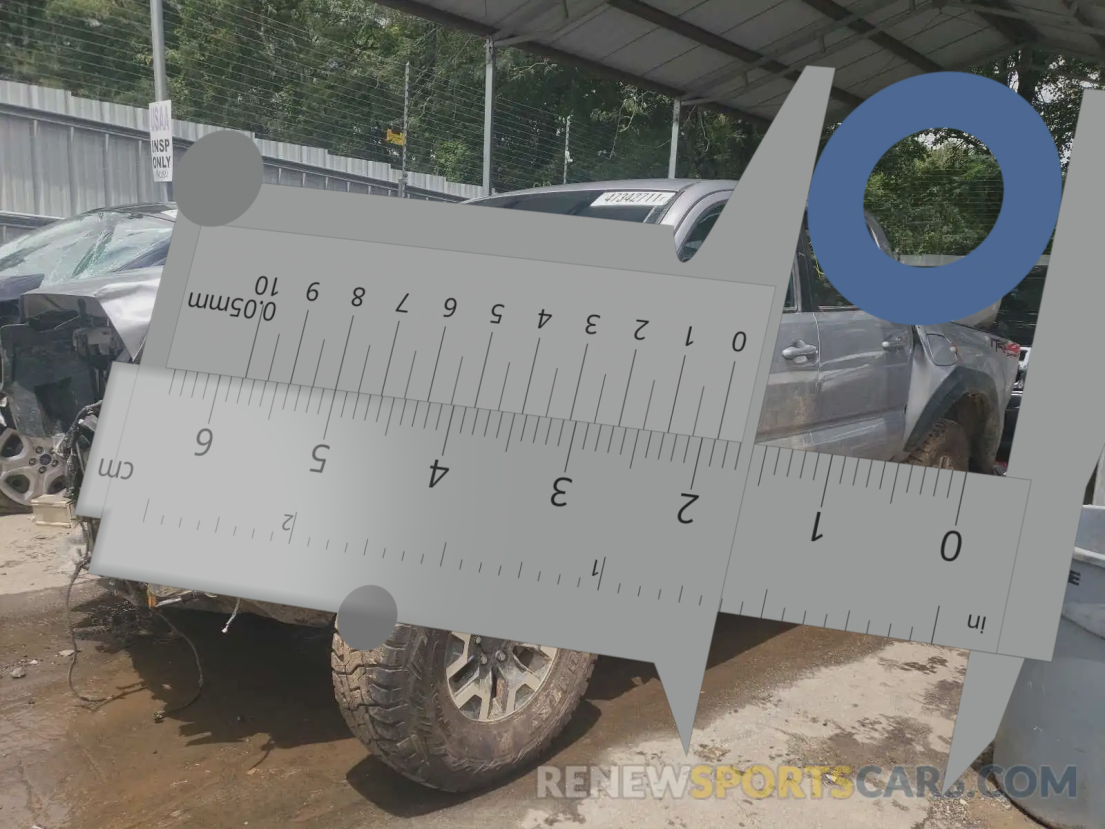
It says {"value": 18.8, "unit": "mm"}
